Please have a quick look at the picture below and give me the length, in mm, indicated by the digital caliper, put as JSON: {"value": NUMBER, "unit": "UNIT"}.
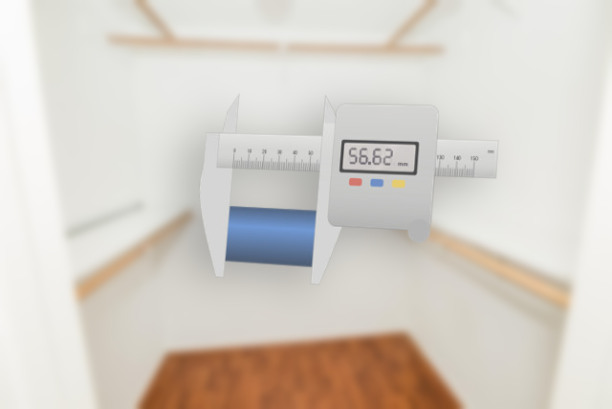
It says {"value": 56.62, "unit": "mm"}
